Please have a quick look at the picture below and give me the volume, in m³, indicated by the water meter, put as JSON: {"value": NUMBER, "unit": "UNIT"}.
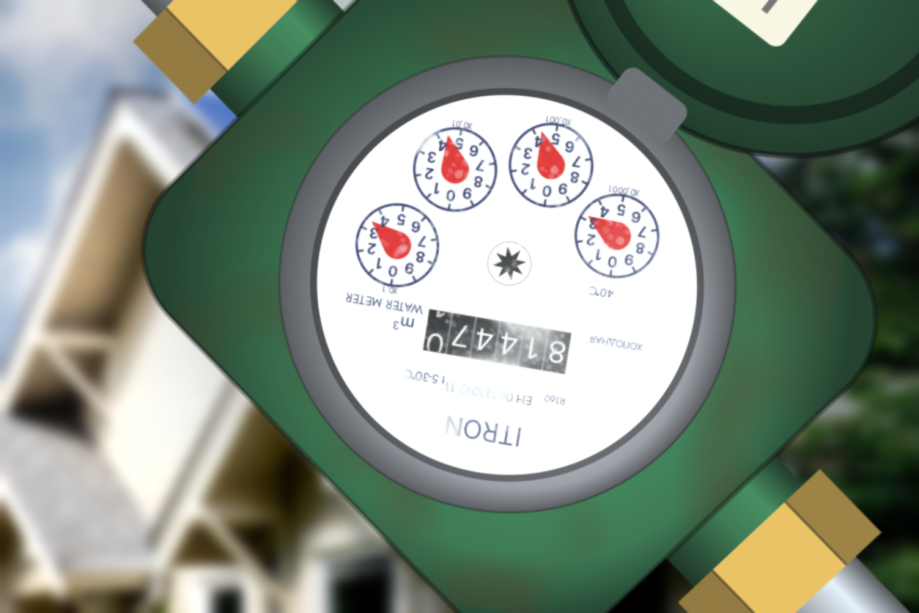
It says {"value": 814470.3443, "unit": "m³"}
